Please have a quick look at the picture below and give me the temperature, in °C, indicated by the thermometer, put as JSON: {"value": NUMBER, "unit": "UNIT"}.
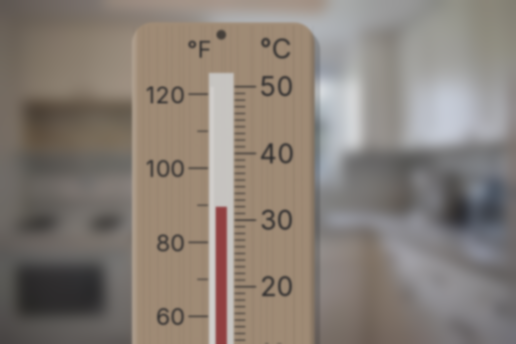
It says {"value": 32, "unit": "°C"}
